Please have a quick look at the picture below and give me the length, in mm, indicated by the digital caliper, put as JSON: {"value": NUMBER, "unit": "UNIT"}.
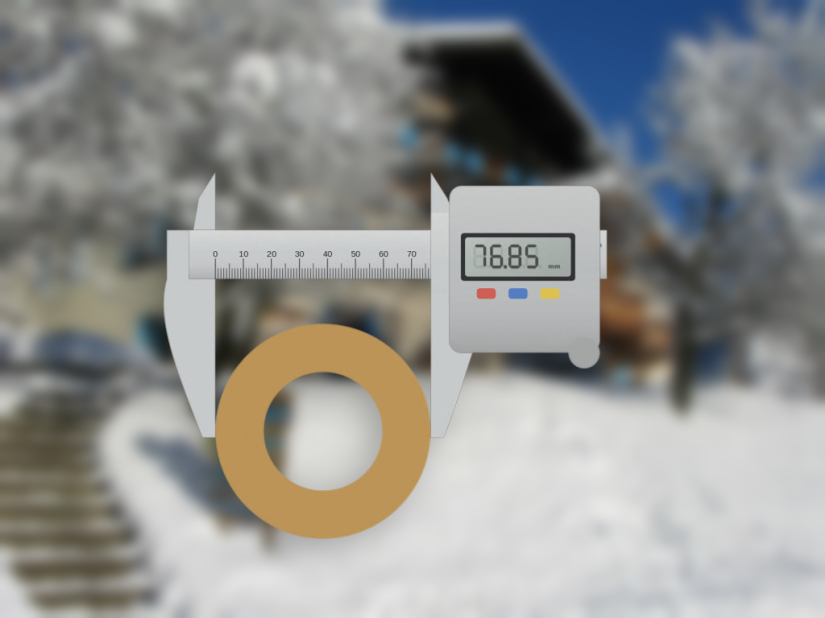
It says {"value": 76.85, "unit": "mm"}
